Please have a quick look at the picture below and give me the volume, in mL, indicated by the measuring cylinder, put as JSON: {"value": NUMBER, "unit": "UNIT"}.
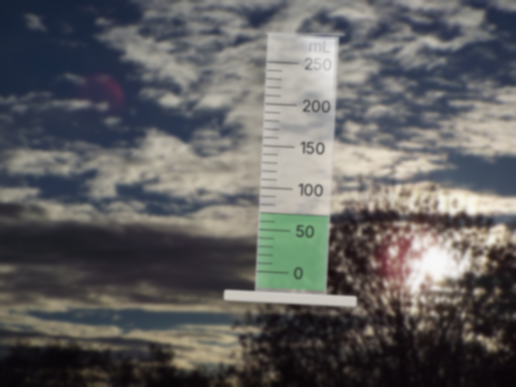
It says {"value": 70, "unit": "mL"}
